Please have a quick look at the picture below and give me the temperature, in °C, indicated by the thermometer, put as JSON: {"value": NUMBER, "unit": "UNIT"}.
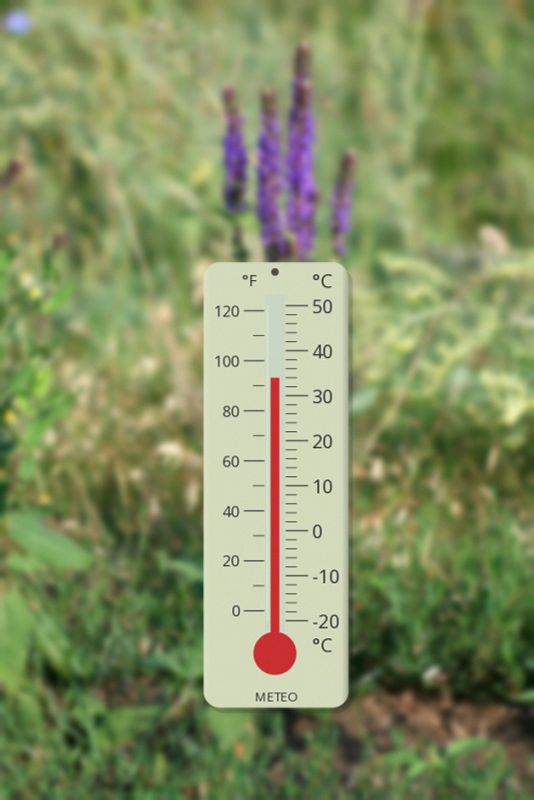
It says {"value": 34, "unit": "°C"}
